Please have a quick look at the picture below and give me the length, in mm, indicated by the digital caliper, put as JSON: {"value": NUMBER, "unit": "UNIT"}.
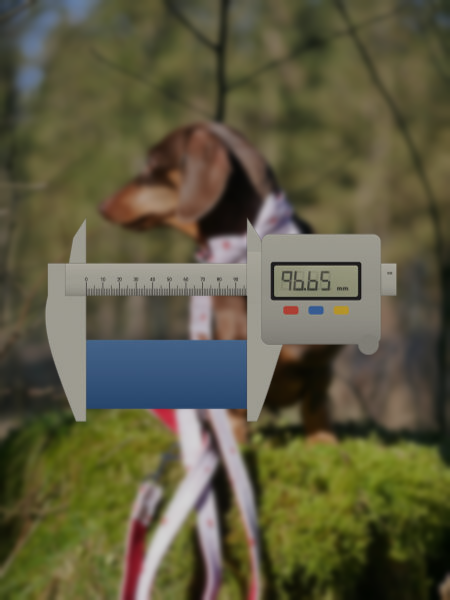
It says {"value": 96.65, "unit": "mm"}
